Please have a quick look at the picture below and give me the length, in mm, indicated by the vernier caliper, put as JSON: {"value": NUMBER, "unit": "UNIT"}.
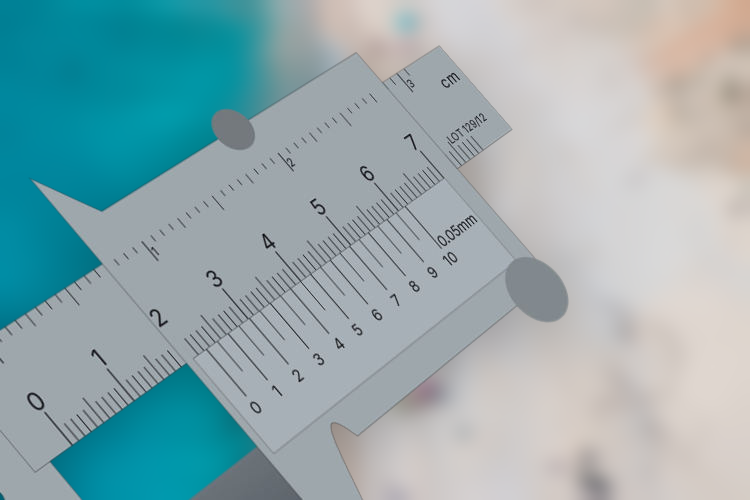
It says {"value": 22.4, "unit": "mm"}
